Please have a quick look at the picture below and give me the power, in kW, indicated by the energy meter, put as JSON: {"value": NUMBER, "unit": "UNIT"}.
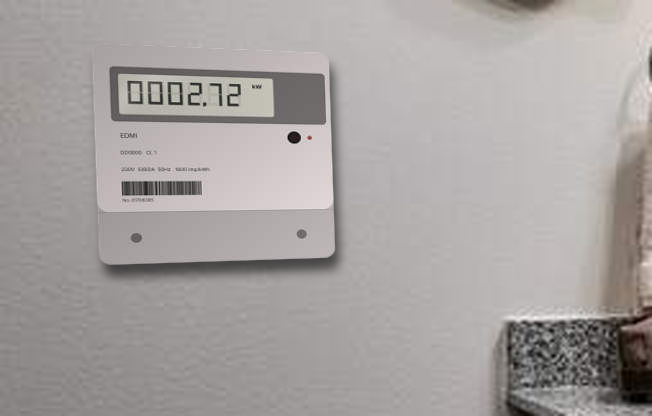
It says {"value": 2.72, "unit": "kW"}
